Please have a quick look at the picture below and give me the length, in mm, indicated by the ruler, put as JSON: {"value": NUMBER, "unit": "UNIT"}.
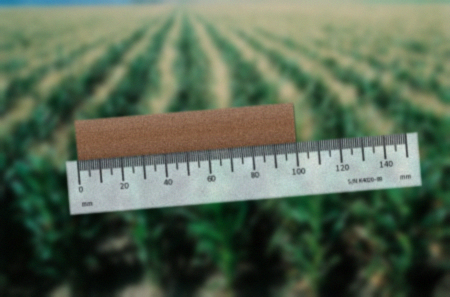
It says {"value": 100, "unit": "mm"}
